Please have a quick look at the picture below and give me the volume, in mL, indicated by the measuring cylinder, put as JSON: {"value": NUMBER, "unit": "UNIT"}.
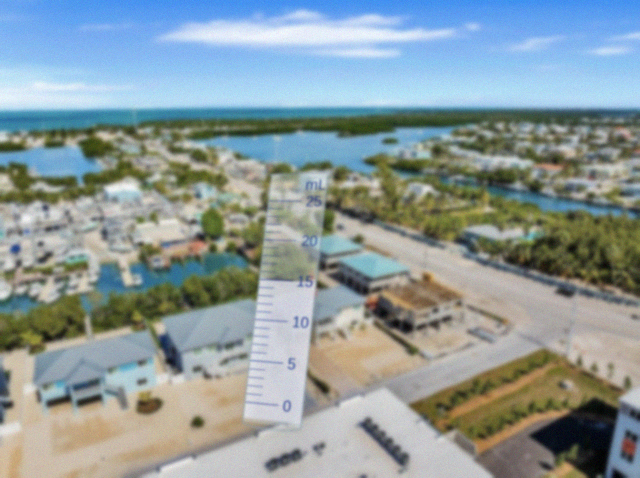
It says {"value": 15, "unit": "mL"}
